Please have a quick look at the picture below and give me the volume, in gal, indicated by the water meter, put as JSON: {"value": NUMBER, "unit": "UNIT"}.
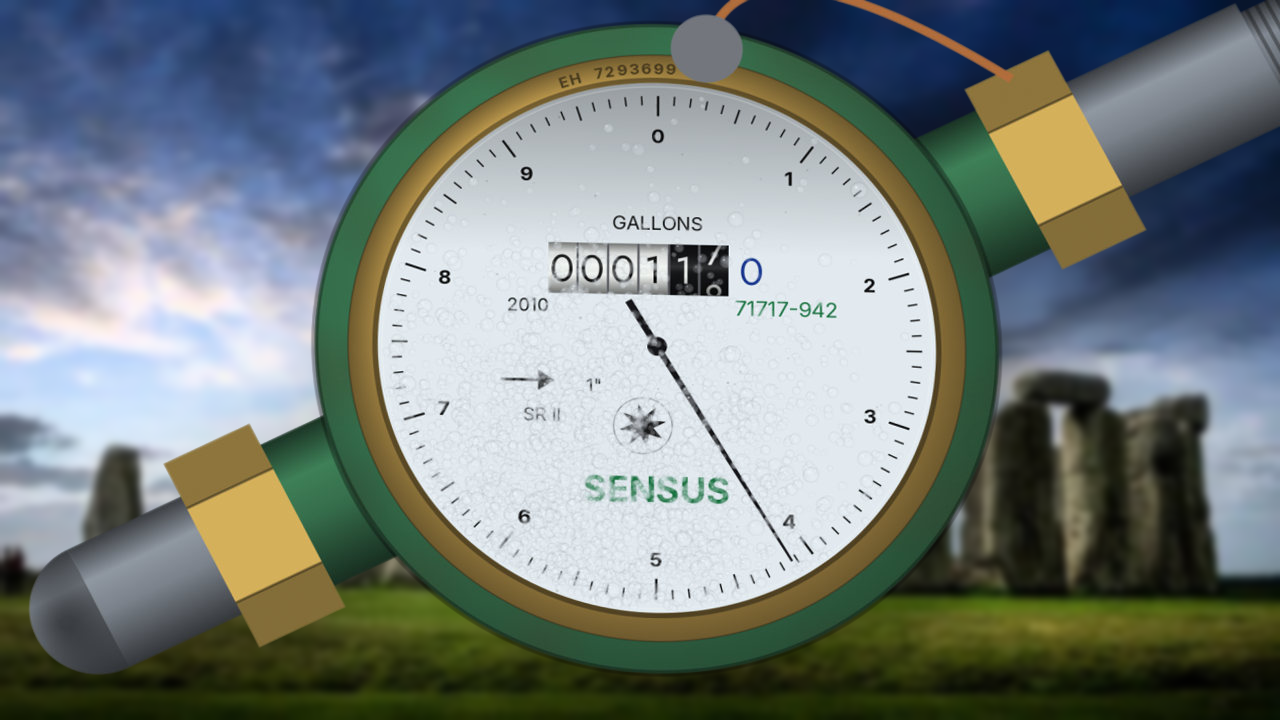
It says {"value": 1174.1, "unit": "gal"}
